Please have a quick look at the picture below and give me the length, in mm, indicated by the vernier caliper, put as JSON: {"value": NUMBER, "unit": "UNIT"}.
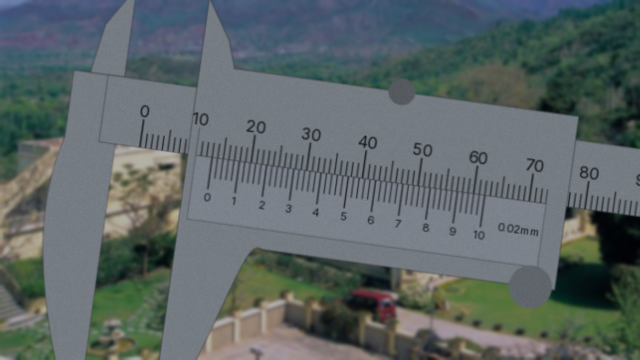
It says {"value": 13.0, "unit": "mm"}
